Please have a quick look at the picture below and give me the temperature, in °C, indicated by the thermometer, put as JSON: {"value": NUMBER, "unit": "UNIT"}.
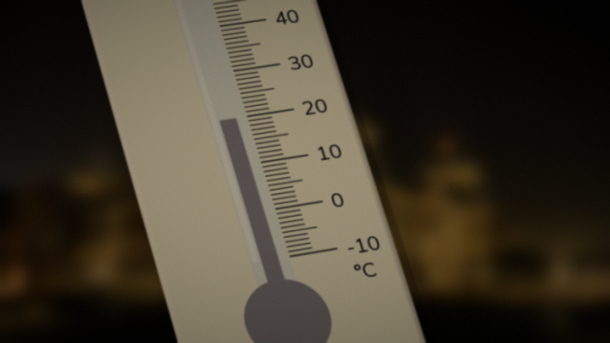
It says {"value": 20, "unit": "°C"}
